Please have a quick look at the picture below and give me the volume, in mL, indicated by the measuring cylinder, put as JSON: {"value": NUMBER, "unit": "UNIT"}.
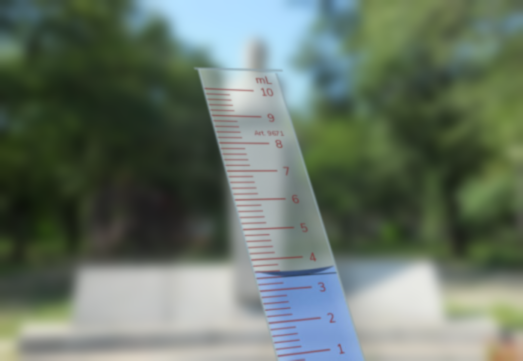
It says {"value": 3.4, "unit": "mL"}
